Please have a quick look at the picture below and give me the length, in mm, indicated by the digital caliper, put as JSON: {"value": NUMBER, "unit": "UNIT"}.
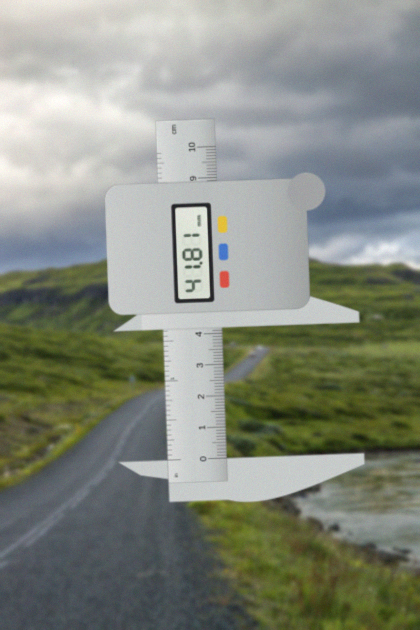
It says {"value": 41.81, "unit": "mm"}
